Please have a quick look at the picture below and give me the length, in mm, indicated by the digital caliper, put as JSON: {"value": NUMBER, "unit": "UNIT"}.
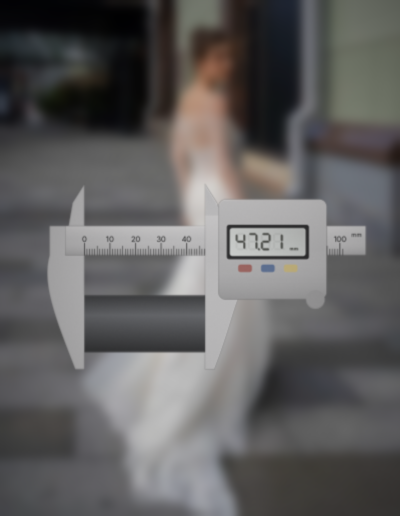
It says {"value": 47.21, "unit": "mm"}
